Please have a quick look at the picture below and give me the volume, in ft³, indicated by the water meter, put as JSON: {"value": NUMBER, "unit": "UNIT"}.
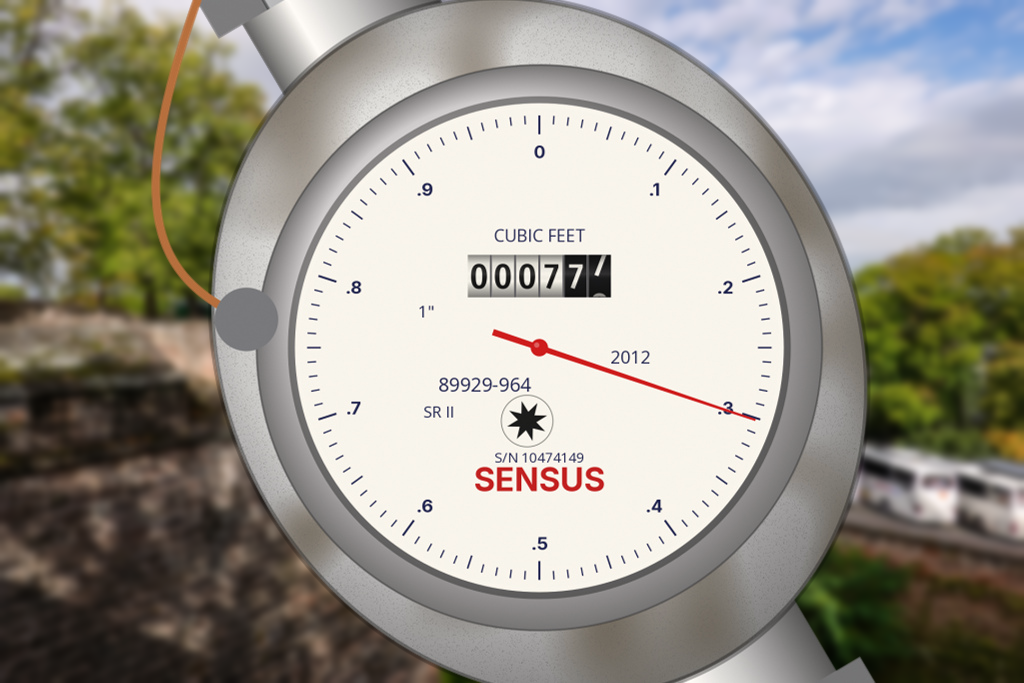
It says {"value": 777.30, "unit": "ft³"}
